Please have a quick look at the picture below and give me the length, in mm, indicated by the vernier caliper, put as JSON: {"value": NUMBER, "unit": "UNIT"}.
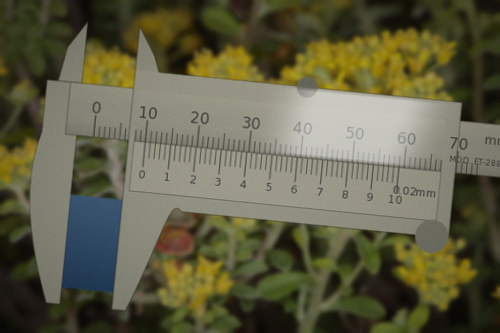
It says {"value": 10.0, "unit": "mm"}
